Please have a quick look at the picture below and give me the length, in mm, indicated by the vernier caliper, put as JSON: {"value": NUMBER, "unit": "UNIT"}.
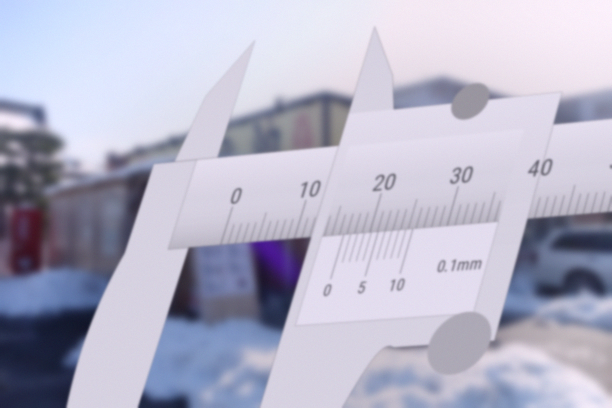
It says {"value": 16.6, "unit": "mm"}
